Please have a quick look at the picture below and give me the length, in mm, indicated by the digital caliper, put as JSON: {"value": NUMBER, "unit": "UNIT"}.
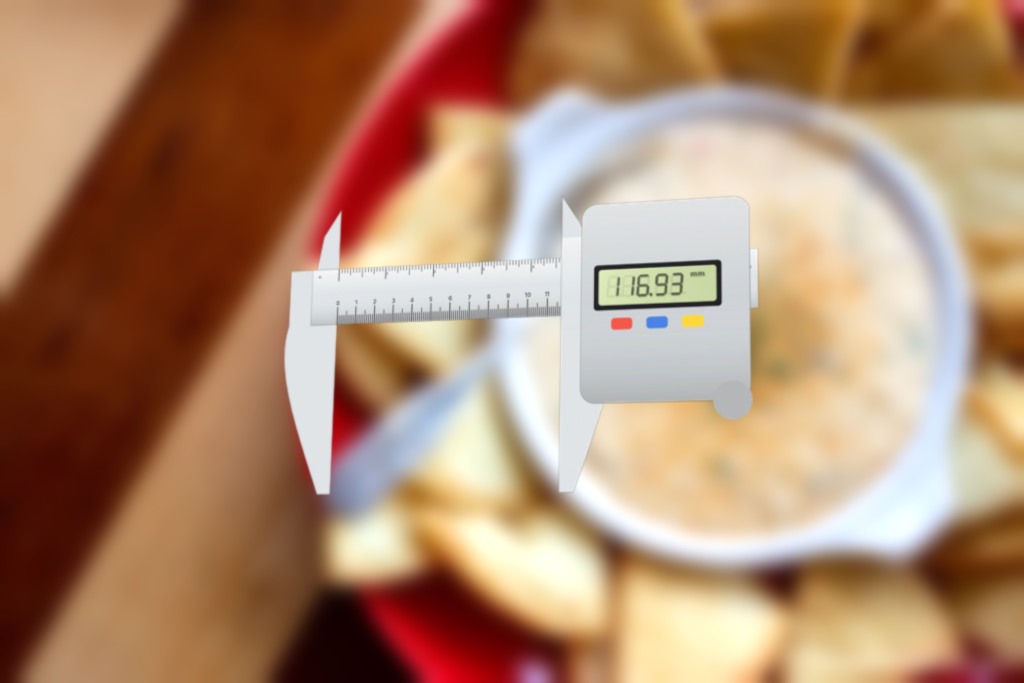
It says {"value": 116.93, "unit": "mm"}
